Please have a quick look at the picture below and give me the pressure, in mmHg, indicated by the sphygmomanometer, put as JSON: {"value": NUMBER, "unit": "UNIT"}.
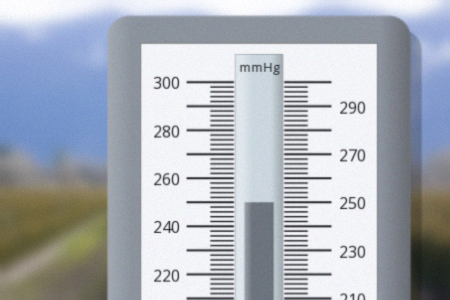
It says {"value": 250, "unit": "mmHg"}
